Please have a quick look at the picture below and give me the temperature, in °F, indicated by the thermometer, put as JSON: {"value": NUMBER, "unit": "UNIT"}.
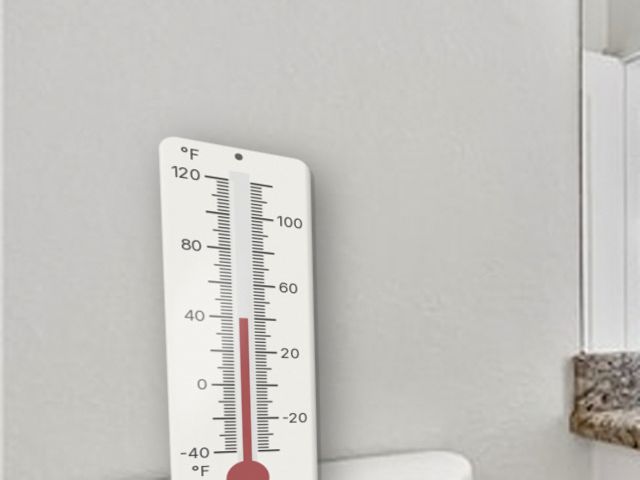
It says {"value": 40, "unit": "°F"}
